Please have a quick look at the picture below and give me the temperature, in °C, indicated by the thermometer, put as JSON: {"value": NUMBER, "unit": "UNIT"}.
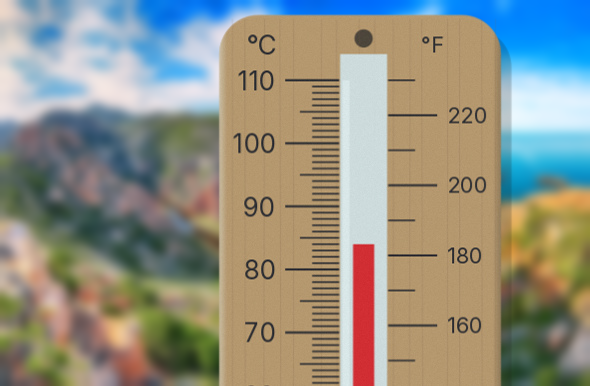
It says {"value": 84, "unit": "°C"}
